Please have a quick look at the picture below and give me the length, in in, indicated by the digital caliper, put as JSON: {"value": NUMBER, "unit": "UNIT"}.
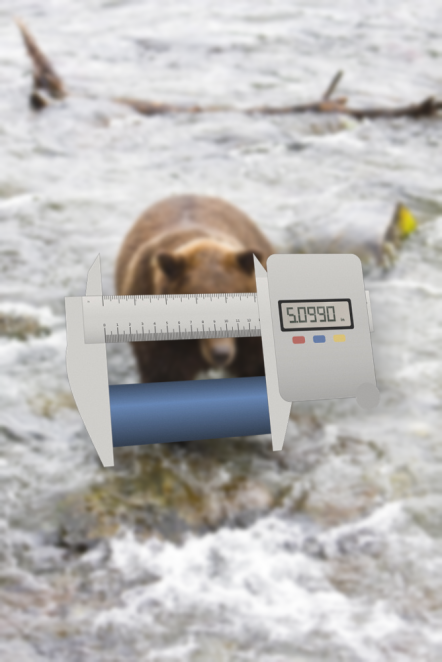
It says {"value": 5.0990, "unit": "in"}
